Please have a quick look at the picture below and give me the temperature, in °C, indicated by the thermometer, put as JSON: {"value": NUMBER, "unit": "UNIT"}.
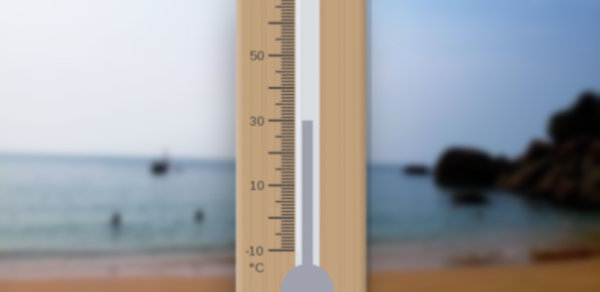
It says {"value": 30, "unit": "°C"}
